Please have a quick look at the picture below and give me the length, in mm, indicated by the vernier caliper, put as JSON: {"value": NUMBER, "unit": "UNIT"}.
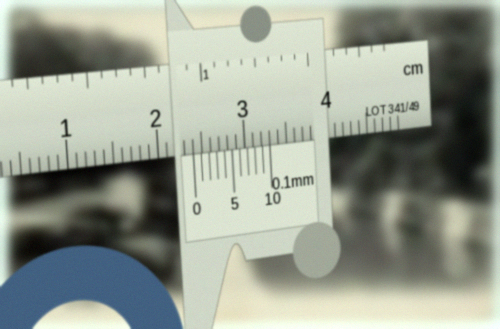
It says {"value": 24.0, "unit": "mm"}
